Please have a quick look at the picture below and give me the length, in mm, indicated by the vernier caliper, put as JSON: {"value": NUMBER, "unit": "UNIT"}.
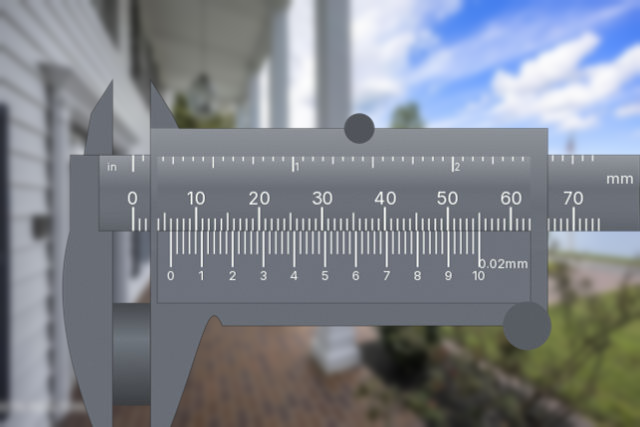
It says {"value": 6.0, "unit": "mm"}
